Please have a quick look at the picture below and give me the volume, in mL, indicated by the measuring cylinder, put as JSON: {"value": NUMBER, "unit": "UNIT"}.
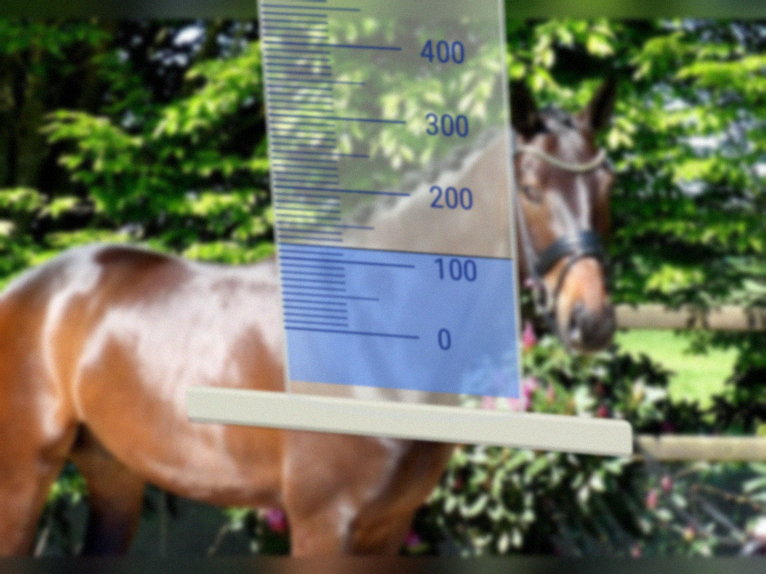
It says {"value": 120, "unit": "mL"}
